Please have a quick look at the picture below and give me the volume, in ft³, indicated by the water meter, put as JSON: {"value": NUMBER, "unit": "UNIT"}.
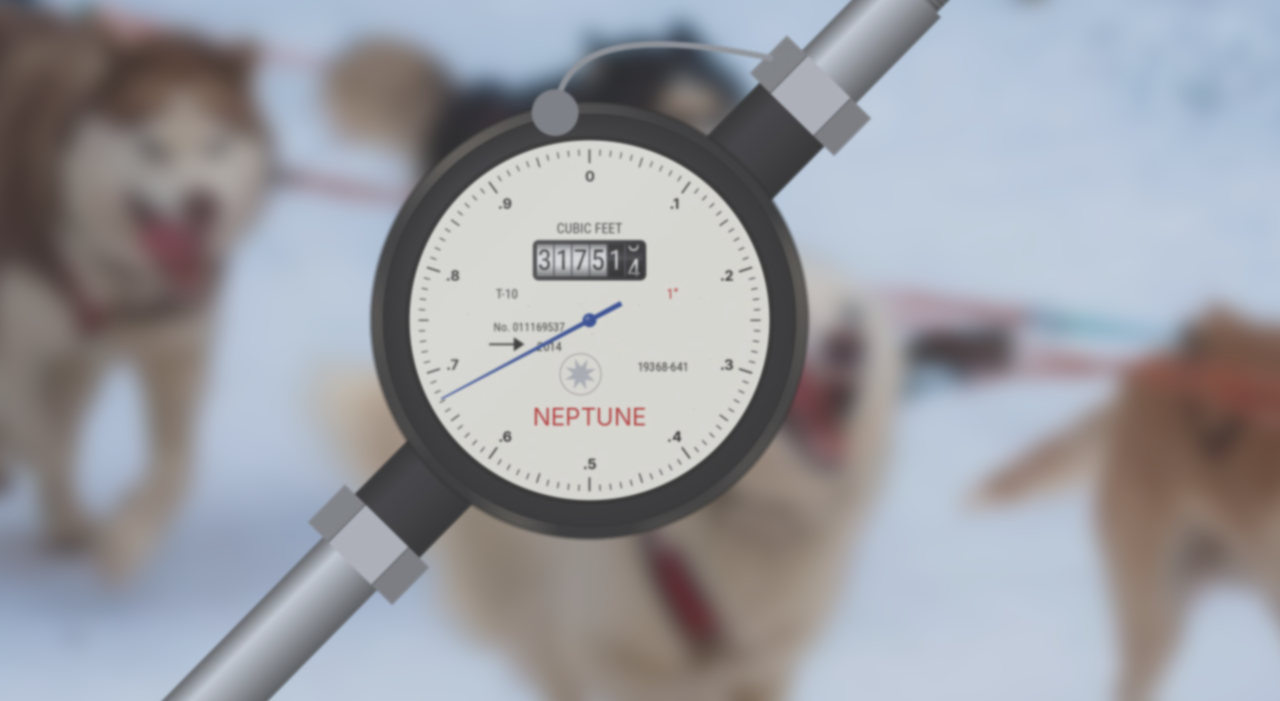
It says {"value": 317513.67, "unit": "ft³"}
